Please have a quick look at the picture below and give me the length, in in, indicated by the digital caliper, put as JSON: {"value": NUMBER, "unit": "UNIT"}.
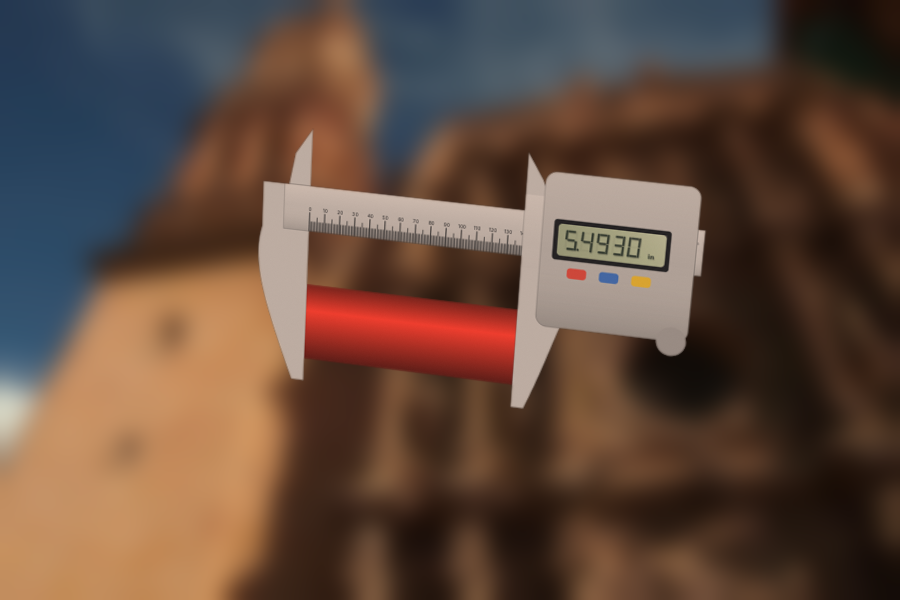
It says {"value": 5.4930, "unit": "in"}
